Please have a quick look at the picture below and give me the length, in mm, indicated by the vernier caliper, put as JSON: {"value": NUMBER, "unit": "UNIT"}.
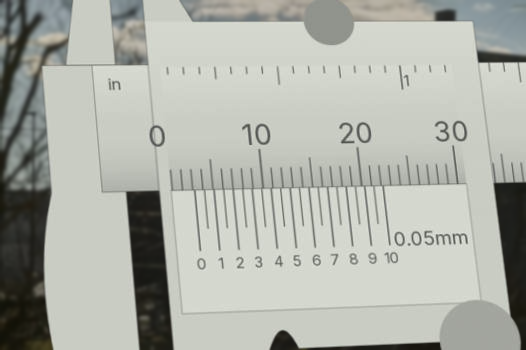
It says {"value": 3.2, "unit": "mm"}
